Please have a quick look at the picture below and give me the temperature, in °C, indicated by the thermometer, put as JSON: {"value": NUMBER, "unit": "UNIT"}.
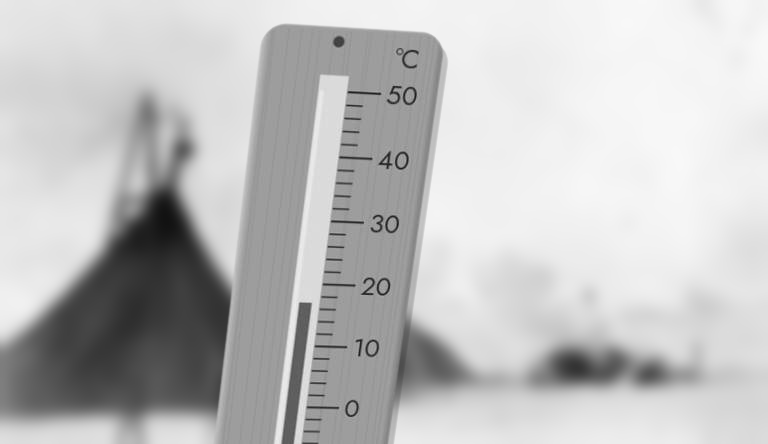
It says {"value": 17, "unit": "°C"}
